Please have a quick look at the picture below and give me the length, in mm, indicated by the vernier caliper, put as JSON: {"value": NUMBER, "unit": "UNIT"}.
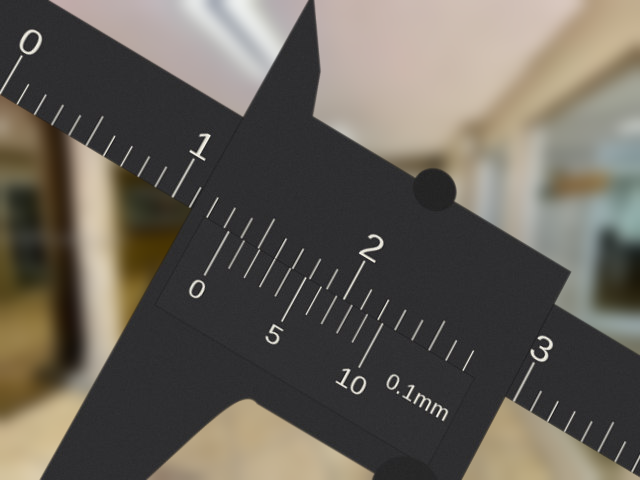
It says {"value": 13.3, "unit": "mm"}
